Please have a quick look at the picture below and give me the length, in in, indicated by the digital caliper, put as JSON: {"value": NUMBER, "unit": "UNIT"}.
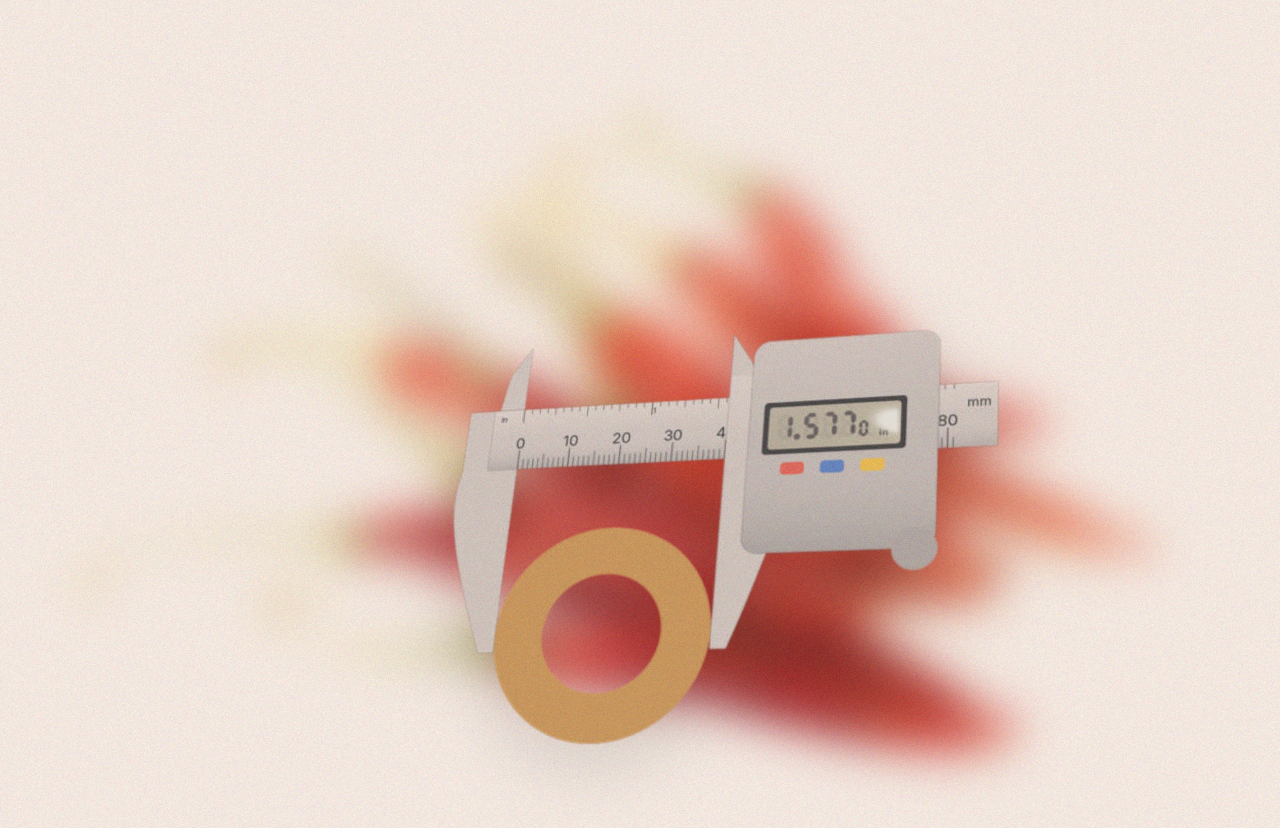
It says {"value": 1.5770, "unit": "in"}
